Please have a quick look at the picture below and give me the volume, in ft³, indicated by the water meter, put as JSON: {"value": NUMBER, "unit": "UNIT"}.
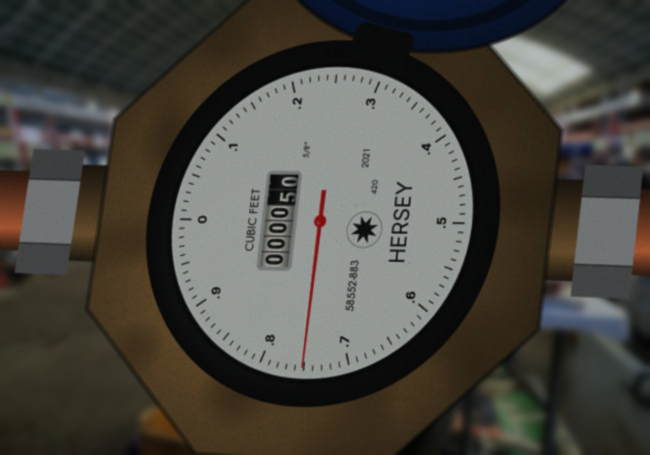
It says {"value": 49.75, "unit": "ft³"}
